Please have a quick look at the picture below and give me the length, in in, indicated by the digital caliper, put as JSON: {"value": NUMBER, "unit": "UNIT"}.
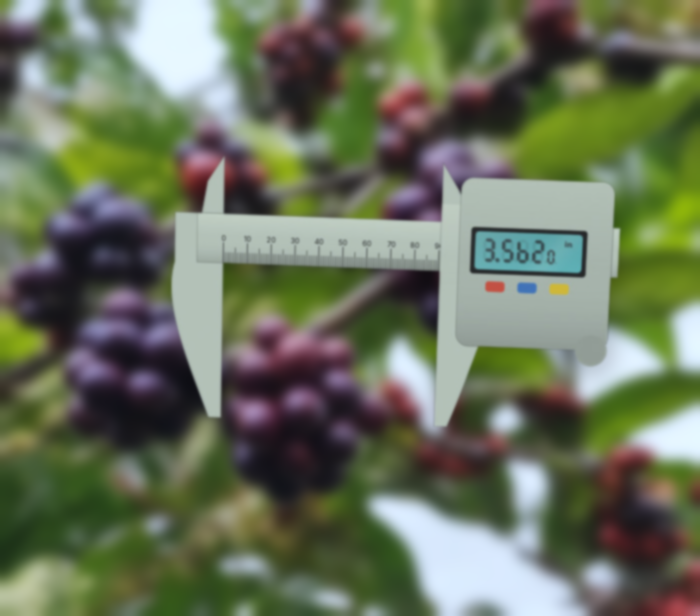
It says {"value": 3.5620, "unit": "in"}
